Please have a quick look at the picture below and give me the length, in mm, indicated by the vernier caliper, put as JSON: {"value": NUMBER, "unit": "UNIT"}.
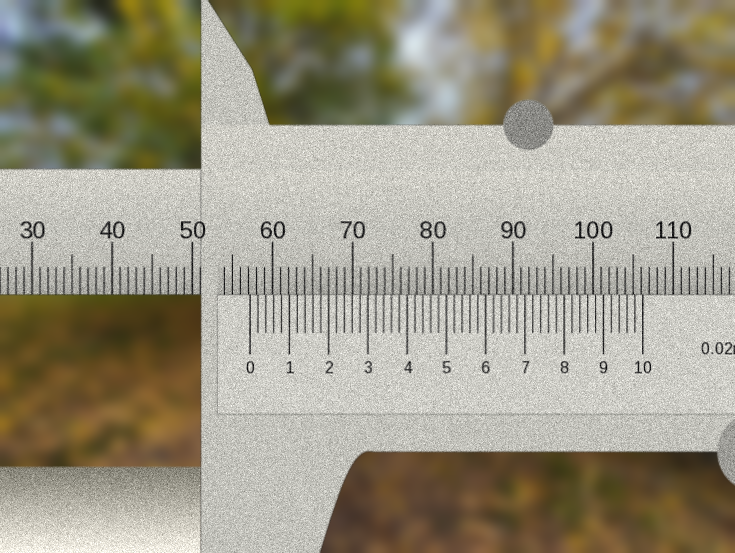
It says {"value": 57.2, "unit": "mm"}
